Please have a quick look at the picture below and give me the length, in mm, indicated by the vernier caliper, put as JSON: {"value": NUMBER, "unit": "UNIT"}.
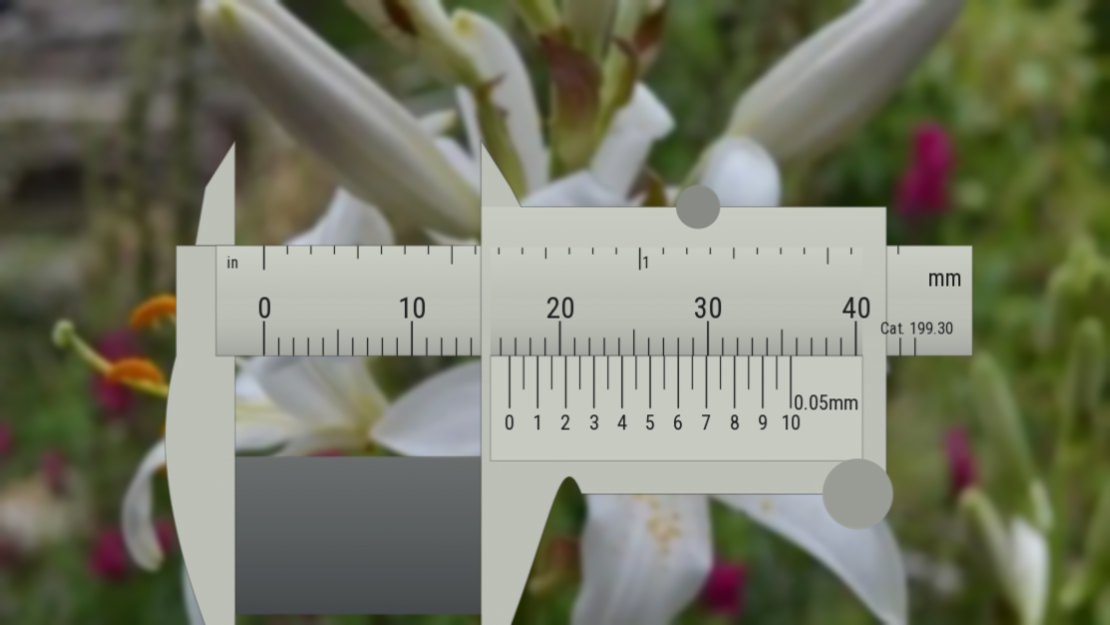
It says {"value": 16.6, "unit": "mm"}
